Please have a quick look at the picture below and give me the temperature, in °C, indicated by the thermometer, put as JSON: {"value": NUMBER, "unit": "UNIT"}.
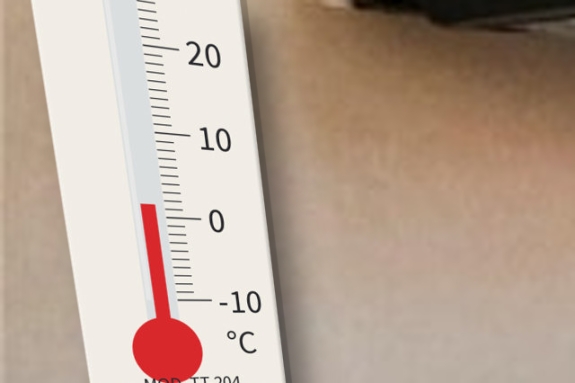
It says {"value": 1.5, "unit": "°C"}
